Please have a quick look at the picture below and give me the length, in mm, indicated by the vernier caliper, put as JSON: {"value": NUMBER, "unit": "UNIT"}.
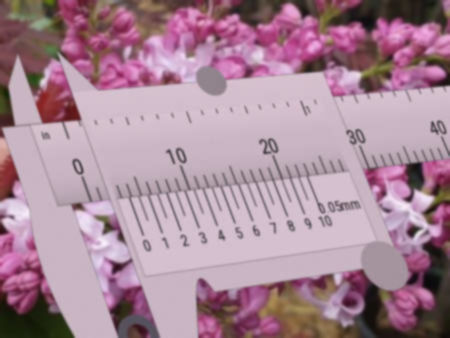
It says {"value": 3.8, "unit": "mm"}
